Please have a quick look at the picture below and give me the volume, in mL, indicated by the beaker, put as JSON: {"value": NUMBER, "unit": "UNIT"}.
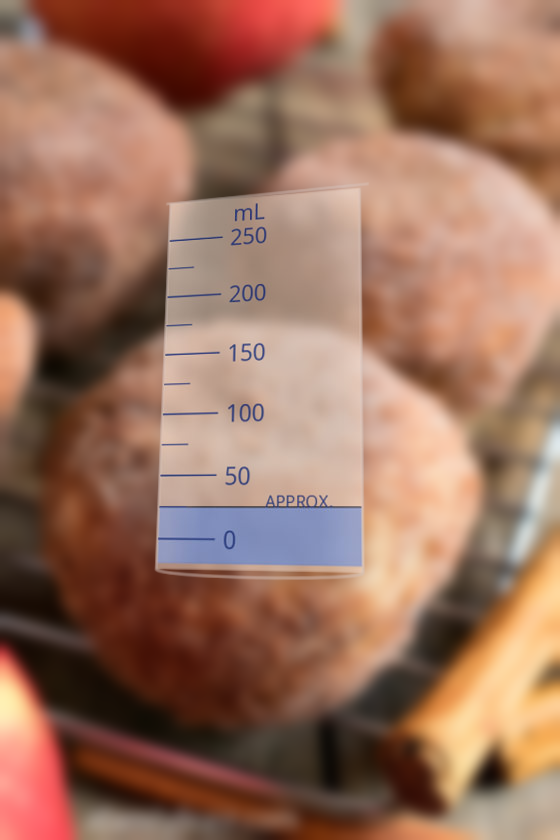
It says {"value": 25, "unit": "mL"}
